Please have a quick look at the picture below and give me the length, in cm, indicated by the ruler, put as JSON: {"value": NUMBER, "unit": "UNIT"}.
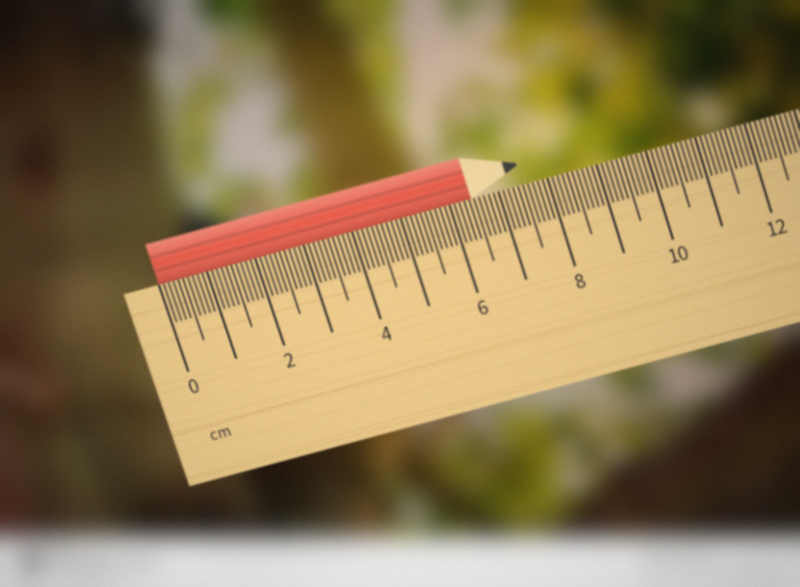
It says {"value": 7.5, "unit": "cm"}
